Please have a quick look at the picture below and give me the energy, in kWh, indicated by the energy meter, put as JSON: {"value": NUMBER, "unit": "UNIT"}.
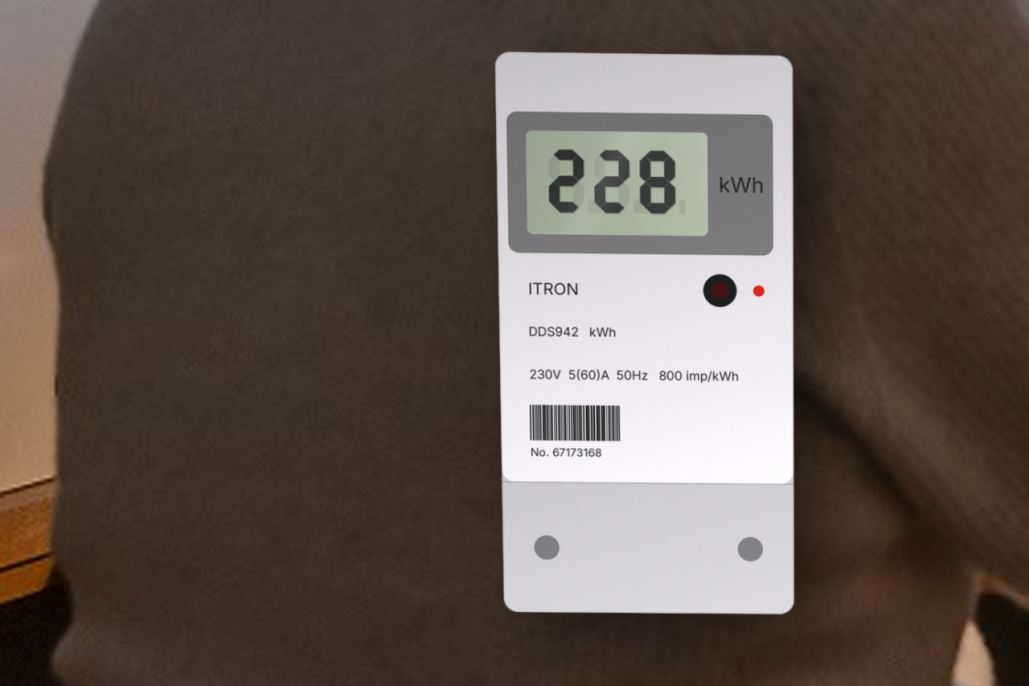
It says {"value": 228, "unit": "kWh"}
